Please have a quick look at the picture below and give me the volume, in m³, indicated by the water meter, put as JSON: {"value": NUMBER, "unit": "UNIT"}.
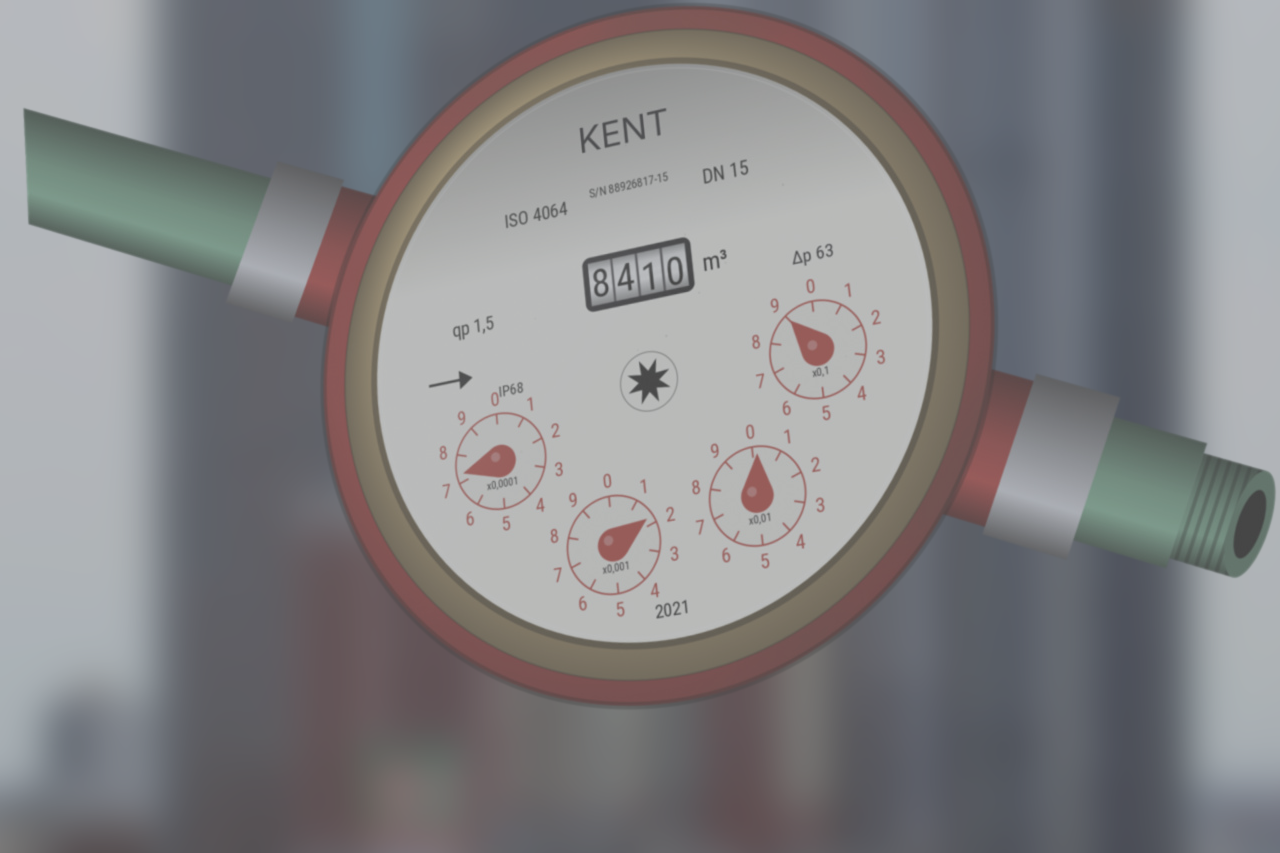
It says {"value": 8409.9017, "unit": "m³"}
